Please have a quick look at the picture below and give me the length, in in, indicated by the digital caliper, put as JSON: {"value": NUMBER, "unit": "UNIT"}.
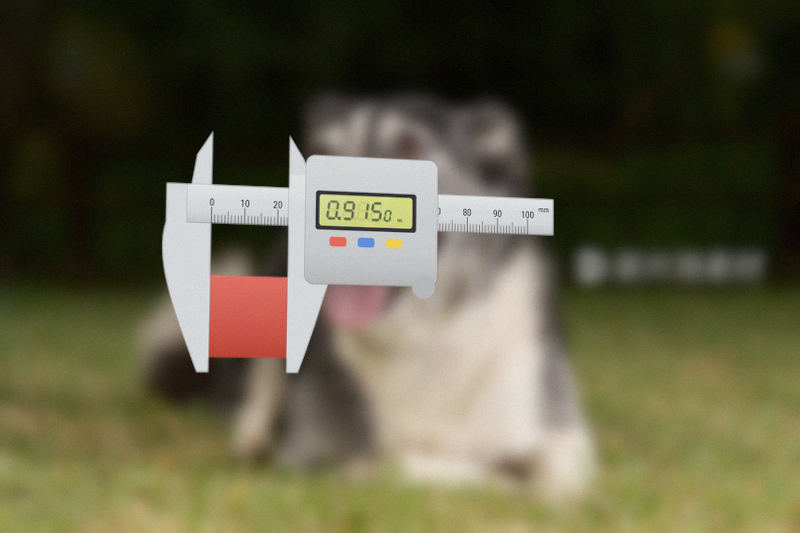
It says {"value": 0.9150, "unit": "in"}
